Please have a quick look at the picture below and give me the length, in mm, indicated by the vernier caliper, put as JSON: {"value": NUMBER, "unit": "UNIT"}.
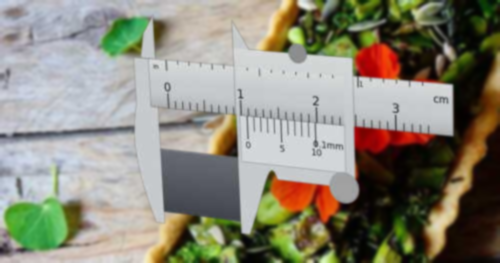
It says {"value": 10.8, "unit": "mm"}
